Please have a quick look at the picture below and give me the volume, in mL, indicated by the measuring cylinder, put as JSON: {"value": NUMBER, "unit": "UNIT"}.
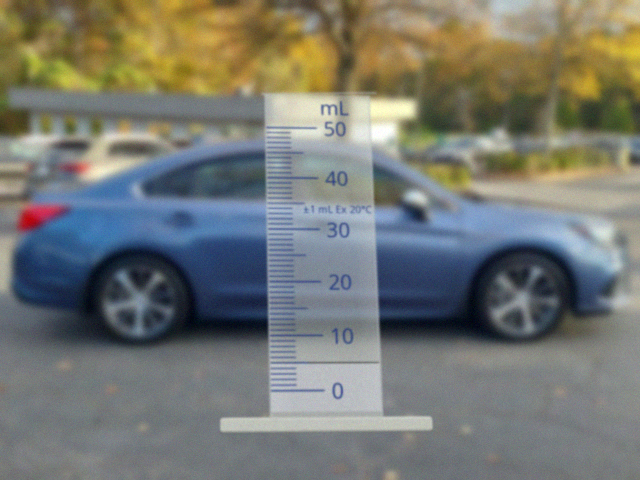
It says {"value": 5, "unit": "mL"}
